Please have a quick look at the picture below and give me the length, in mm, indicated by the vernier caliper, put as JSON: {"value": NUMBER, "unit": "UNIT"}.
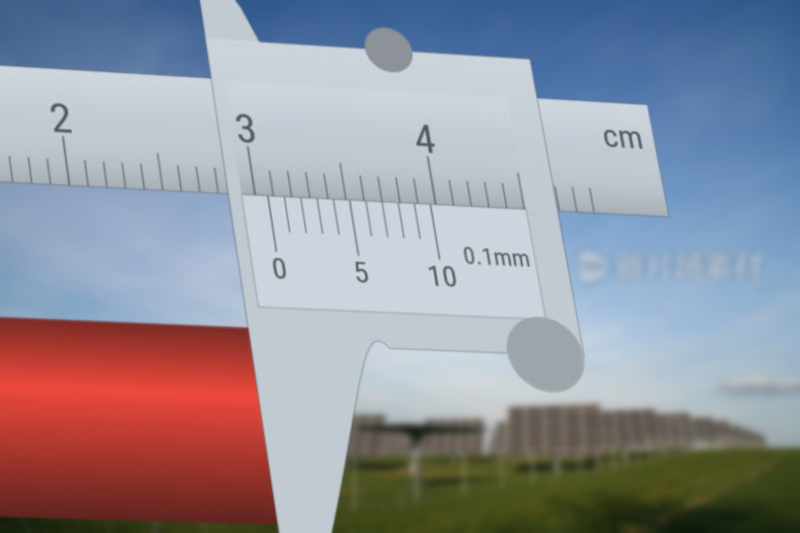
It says {"value": 30.7, "unit": "mm"}
